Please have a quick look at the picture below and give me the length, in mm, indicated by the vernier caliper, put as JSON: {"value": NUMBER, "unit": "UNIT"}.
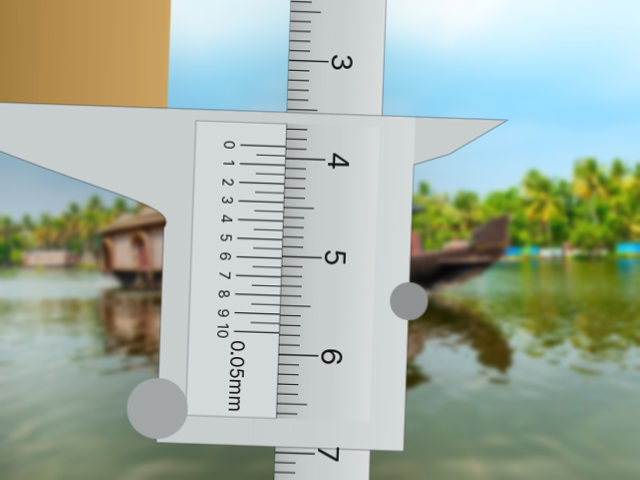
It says {"value": 38.8, "unit": "mm"}
